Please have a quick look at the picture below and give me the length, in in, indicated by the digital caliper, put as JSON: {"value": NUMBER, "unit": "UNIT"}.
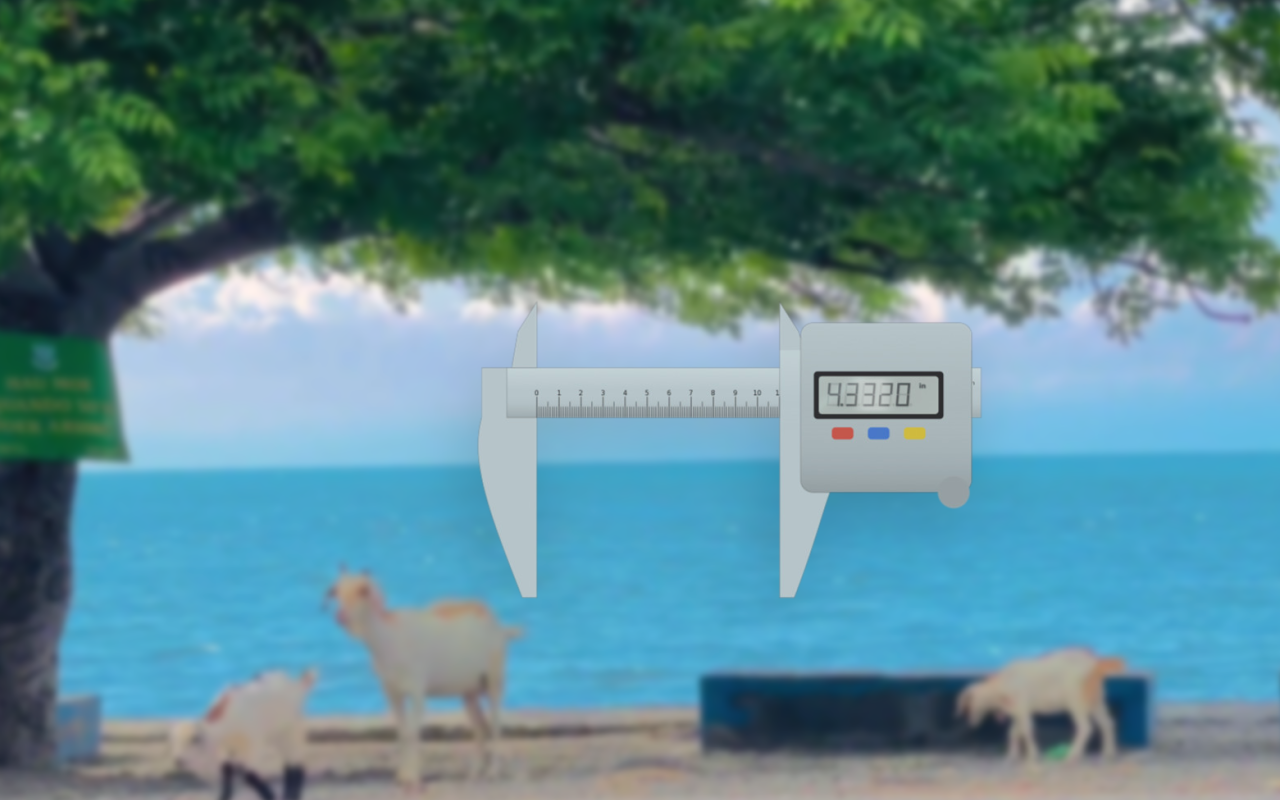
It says {"value": 4.3320, "unit": "in"}
